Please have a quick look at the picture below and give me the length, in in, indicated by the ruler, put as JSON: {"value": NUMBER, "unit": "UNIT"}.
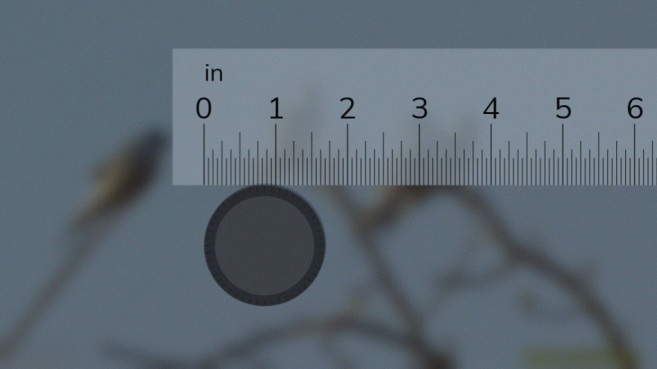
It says {"value": 1.6875, "unit": "in"}
